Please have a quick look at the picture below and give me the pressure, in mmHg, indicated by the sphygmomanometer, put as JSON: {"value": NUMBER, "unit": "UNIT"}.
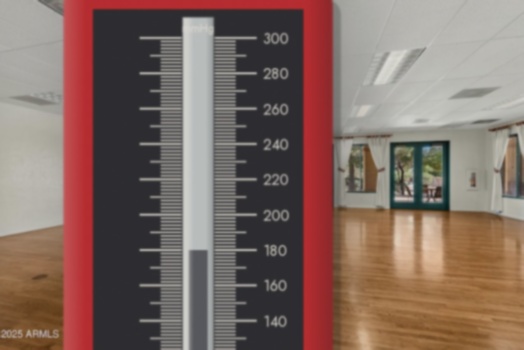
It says {"value": 180, "unit": "mmHg"}
